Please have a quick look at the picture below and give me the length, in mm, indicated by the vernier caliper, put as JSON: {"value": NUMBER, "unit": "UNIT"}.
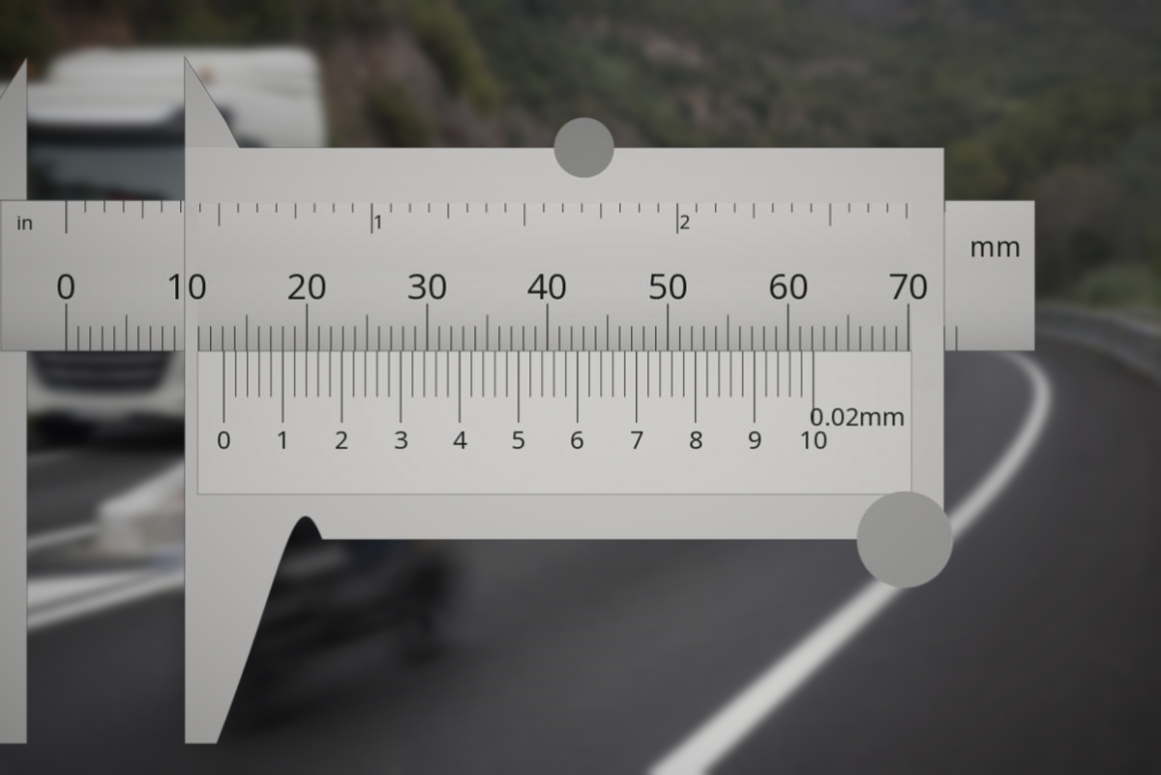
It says {"value": 13.1, "unit": "mm"}
